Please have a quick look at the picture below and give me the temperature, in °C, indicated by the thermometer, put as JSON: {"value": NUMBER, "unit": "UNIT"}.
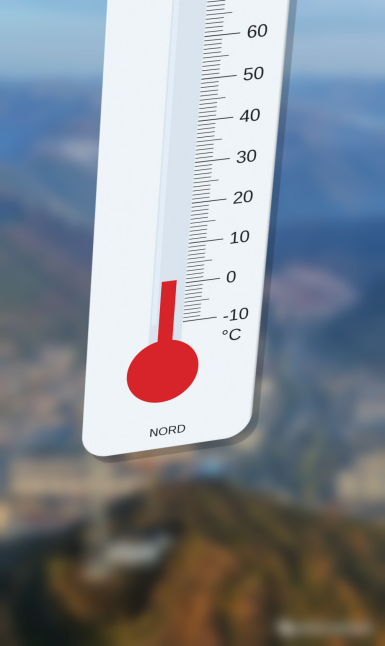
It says {"value": 1, "unit": "°C"}
